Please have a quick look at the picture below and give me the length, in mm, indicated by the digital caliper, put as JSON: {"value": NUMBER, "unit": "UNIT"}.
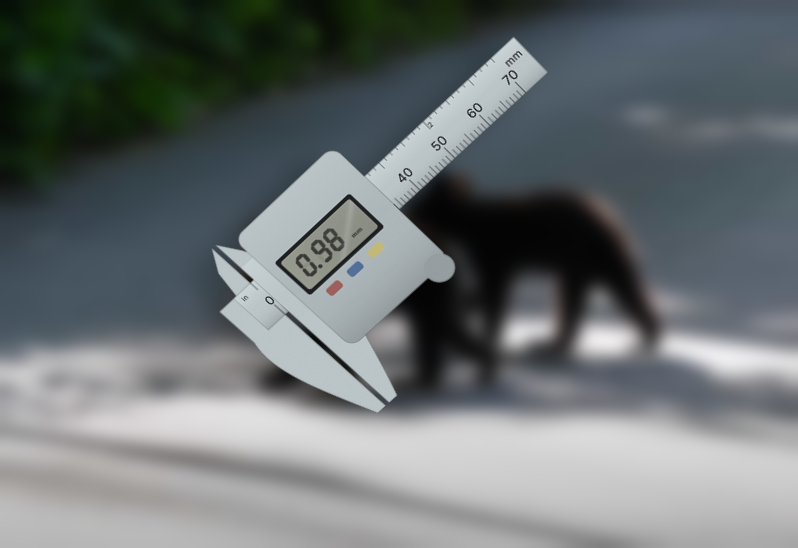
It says {"value": 0.98, "unit": "mm"}
